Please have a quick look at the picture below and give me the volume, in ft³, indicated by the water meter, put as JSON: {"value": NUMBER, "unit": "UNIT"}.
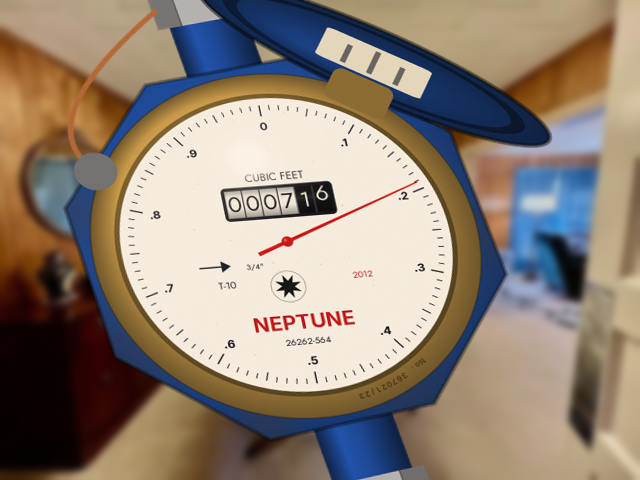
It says {"value": 716.19, "unit": "ft³"}
